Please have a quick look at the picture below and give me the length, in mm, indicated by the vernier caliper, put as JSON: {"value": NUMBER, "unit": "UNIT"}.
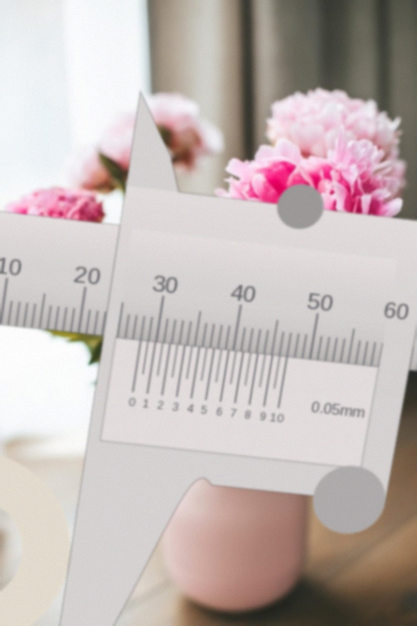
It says {"value": 28.0, "unit": "mm"}
